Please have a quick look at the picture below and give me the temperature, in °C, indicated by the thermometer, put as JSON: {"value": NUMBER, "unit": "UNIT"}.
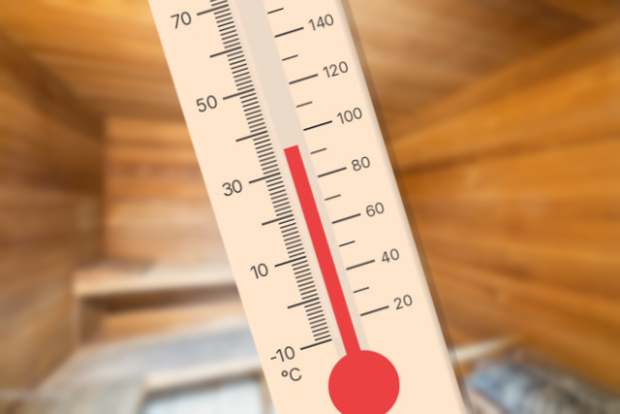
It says {"value": 35, "unit": "°C"}
